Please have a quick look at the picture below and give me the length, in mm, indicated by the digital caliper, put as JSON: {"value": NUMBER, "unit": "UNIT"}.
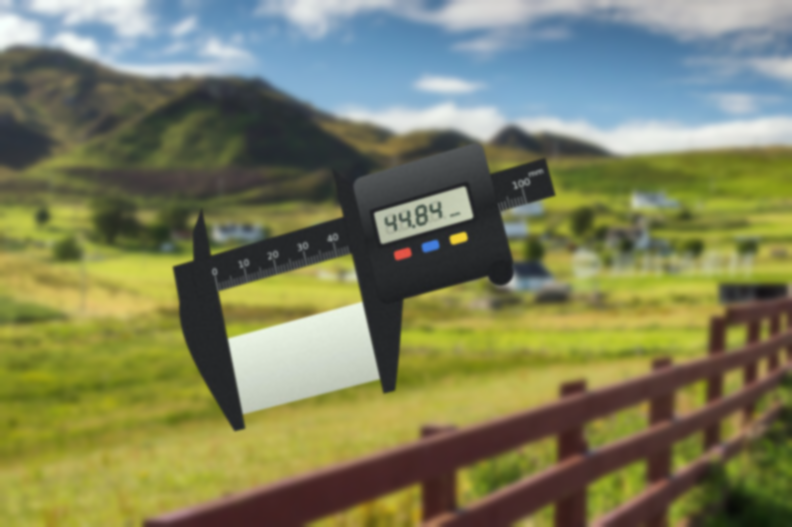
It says {"value": 44.84, "unit": "mm"}
